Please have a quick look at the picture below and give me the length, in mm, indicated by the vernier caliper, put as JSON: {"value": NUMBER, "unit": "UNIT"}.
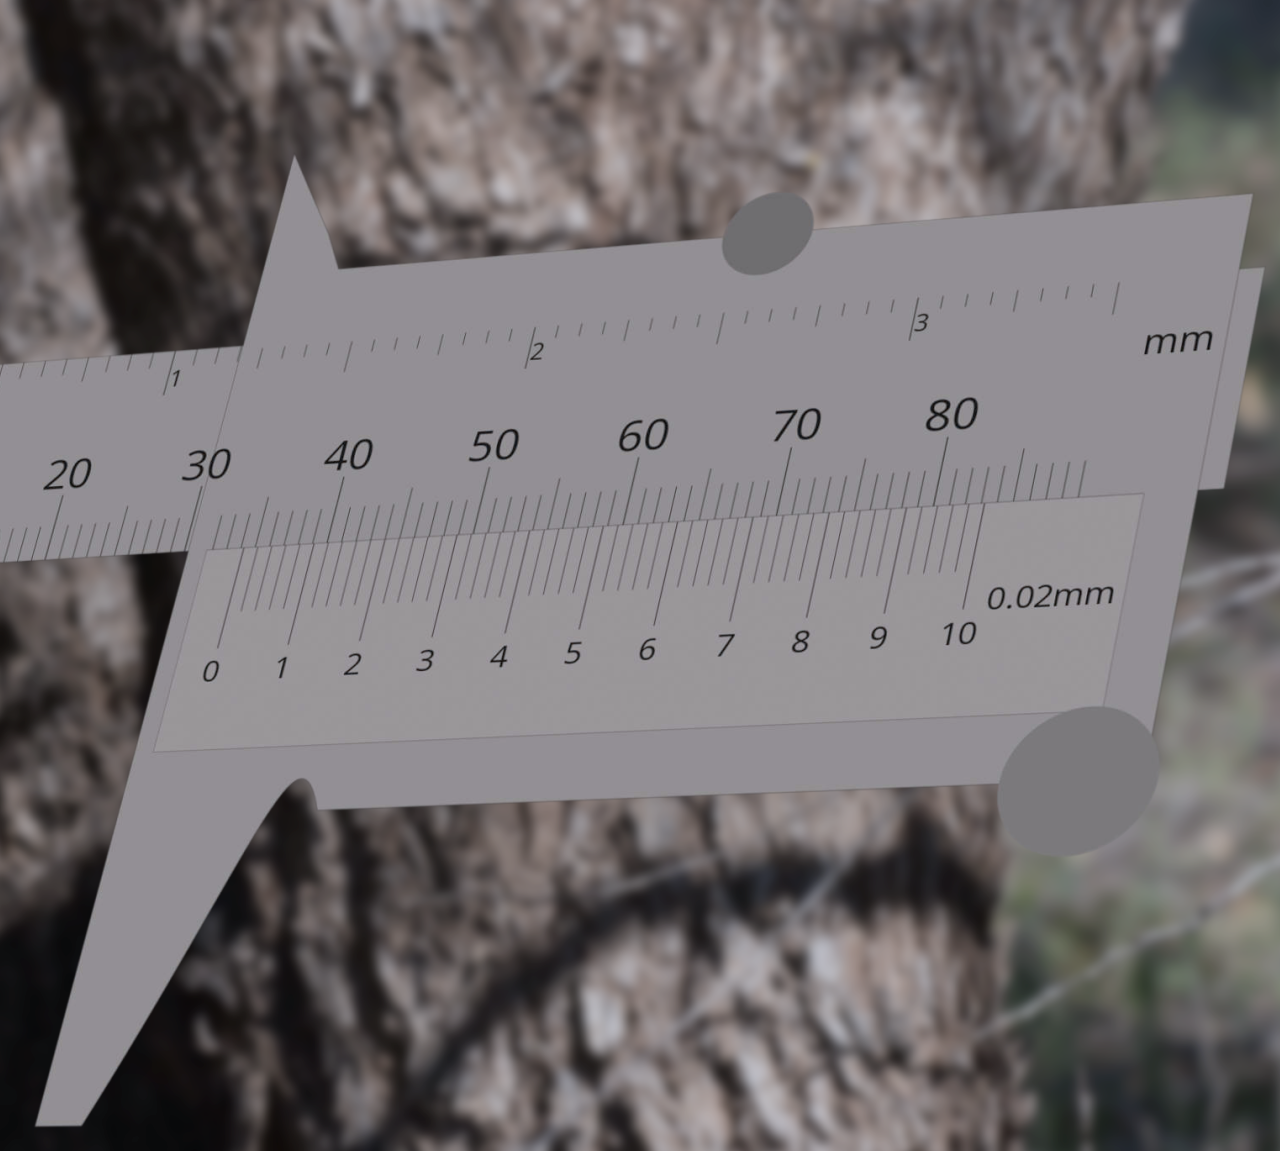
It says {"value": 34.2, "unit": "mm"}
